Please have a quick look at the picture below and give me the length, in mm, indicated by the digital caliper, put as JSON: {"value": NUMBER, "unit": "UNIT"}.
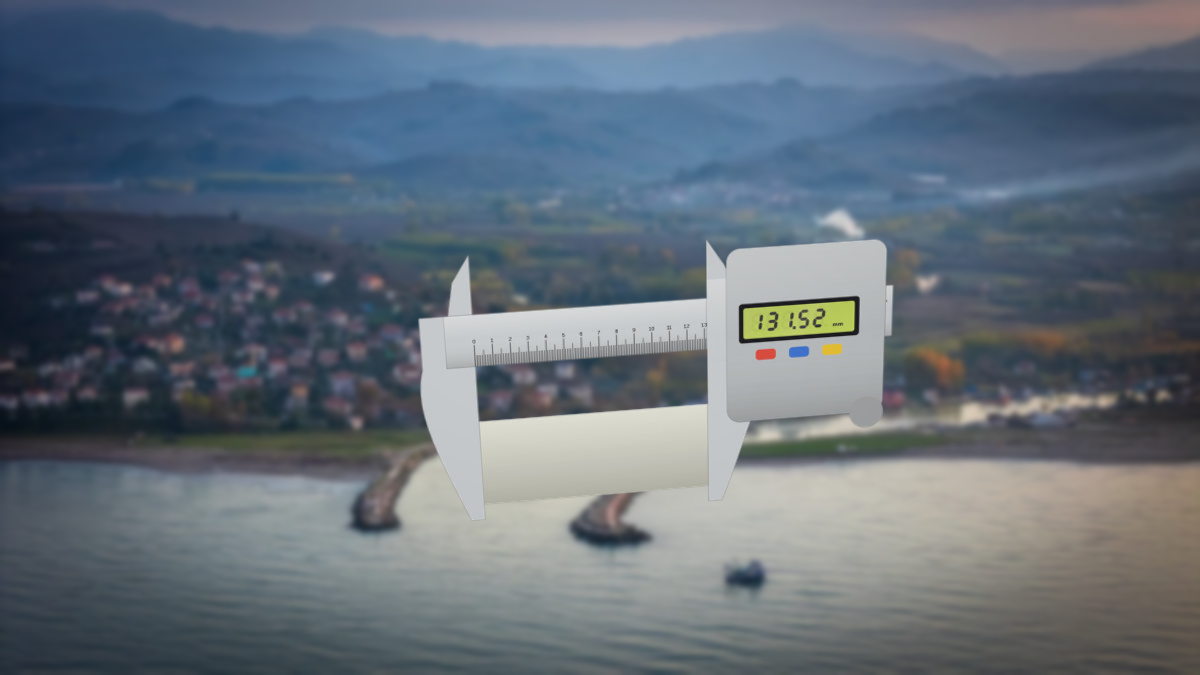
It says {"value": 131.52, "unit": "mm"}
